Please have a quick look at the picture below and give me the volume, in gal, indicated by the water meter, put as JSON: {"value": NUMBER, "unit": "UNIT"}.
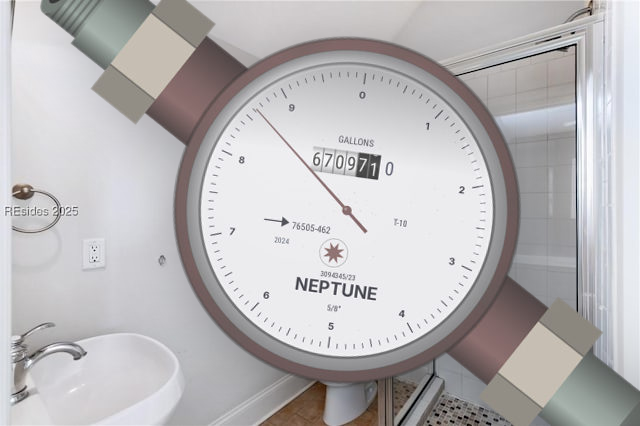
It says {"value": 6709708.6, "unit": "gal"}
